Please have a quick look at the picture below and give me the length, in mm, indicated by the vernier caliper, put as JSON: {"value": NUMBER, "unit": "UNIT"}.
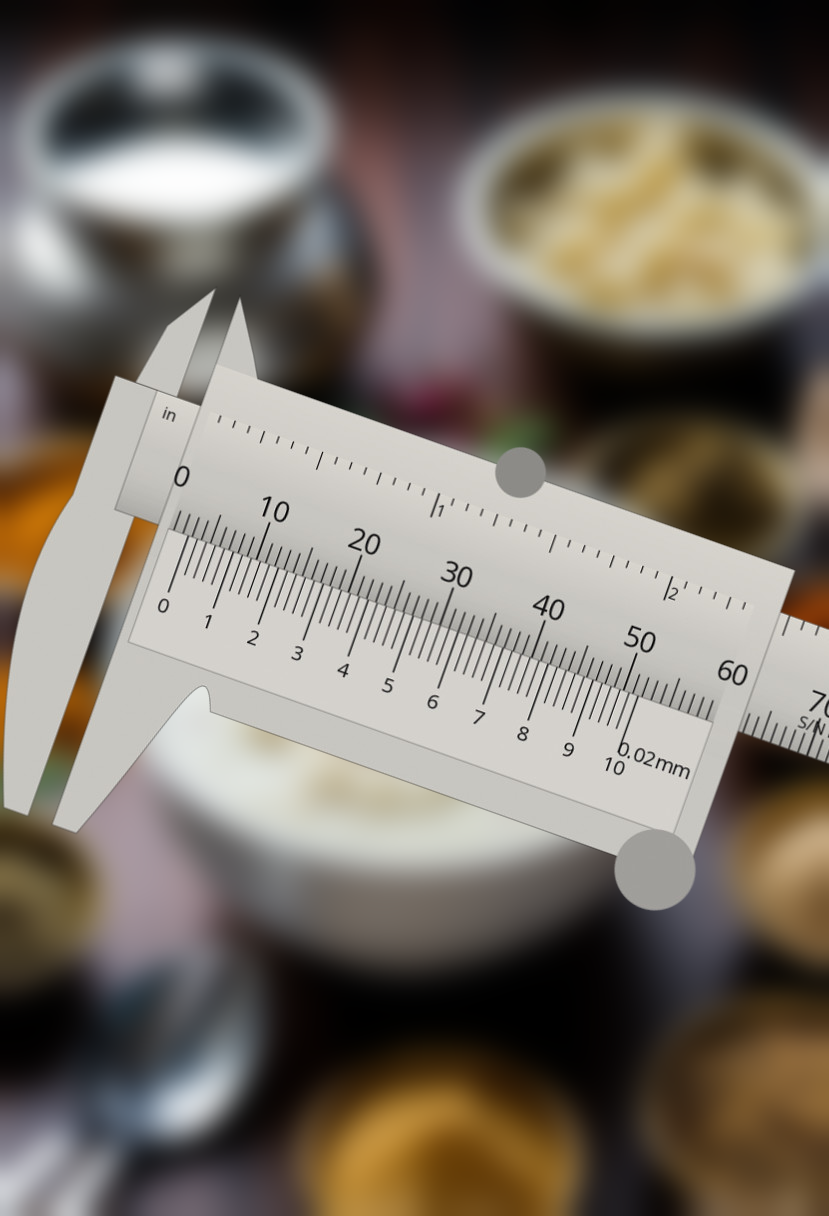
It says {"value": 2.6, "unit": "mm"}
